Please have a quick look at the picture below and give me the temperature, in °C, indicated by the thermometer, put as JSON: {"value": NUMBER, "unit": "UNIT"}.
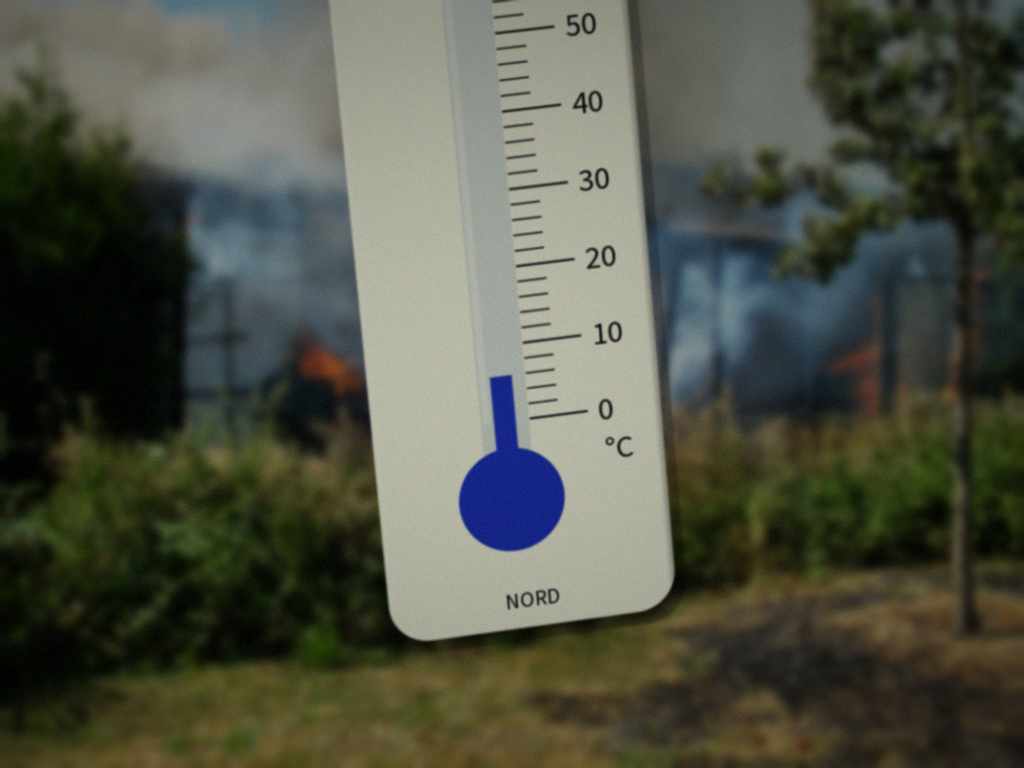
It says {"value": 6, "unit": "°C"}
